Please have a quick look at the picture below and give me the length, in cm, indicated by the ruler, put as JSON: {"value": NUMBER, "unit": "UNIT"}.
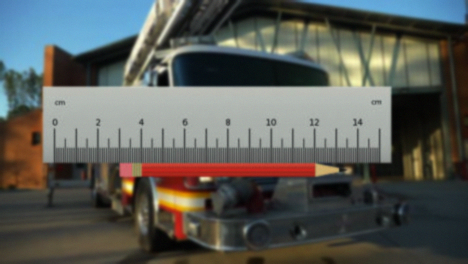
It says {"value": 10.5, "unit": "cm"}
